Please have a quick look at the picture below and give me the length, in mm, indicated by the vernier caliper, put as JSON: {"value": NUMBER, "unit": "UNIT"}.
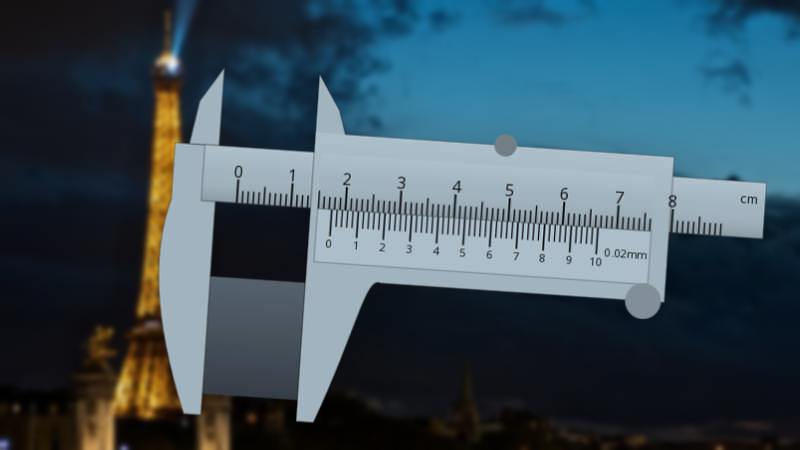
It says {"value": 17.5, "unit": "mm"}
